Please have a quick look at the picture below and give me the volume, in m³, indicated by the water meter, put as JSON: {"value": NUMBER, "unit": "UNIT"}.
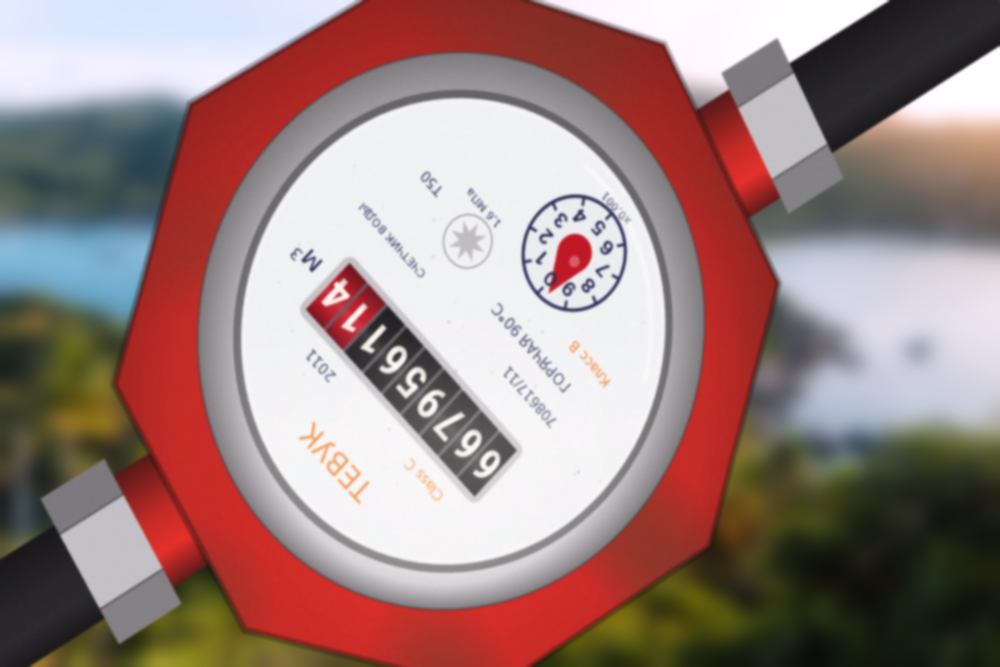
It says {"value": 6679561.139, "unit": "m³"}
